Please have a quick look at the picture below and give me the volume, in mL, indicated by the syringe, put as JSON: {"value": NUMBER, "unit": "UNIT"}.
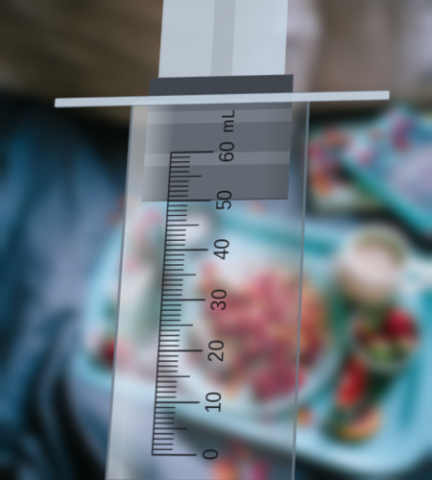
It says {"value": 50, "unit": "mL"}
